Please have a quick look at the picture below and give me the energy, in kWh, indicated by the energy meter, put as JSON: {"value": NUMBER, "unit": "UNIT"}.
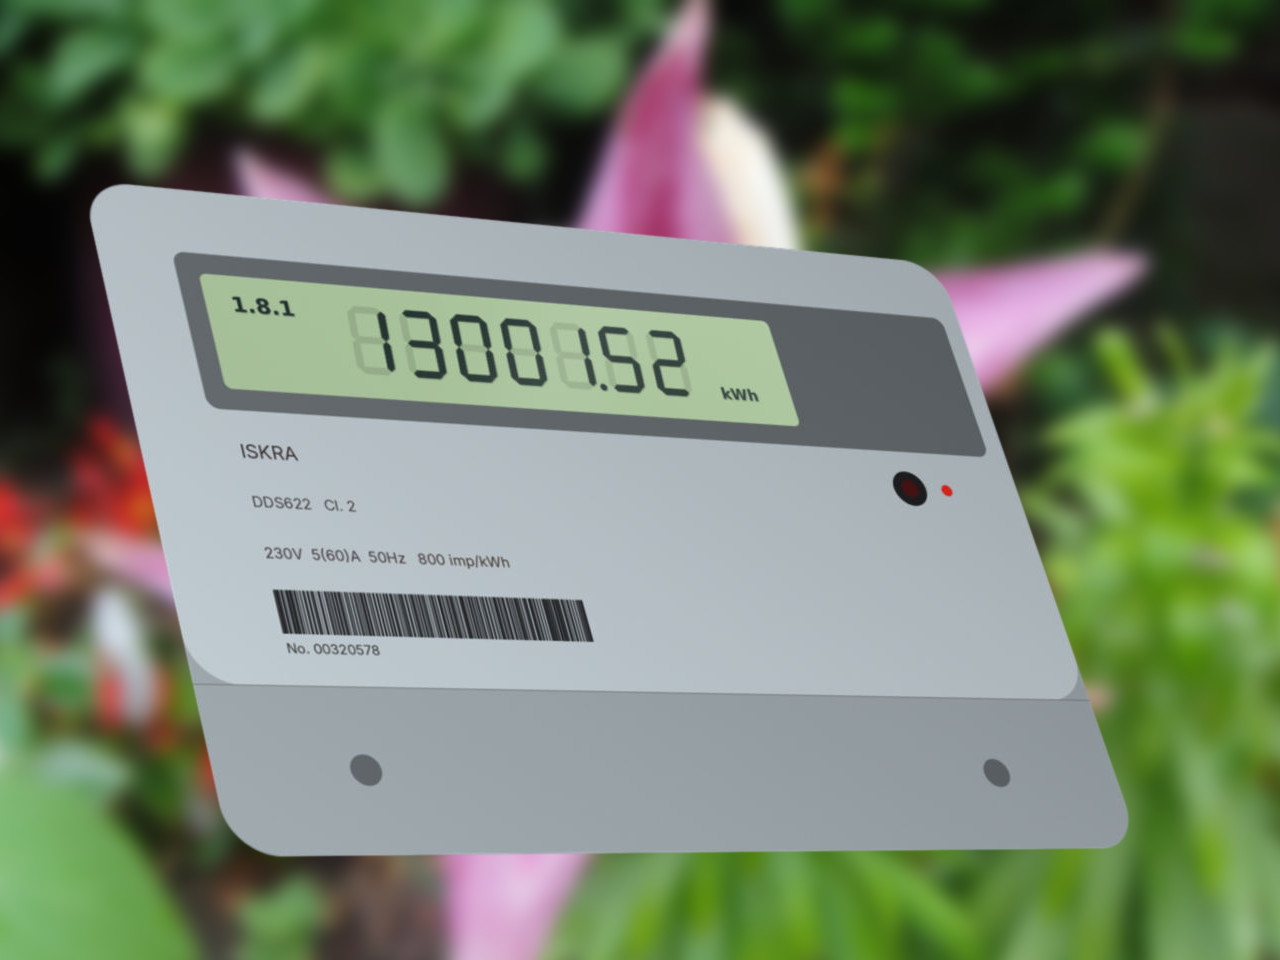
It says {"value": 13001.52, "unit": "kWh"}
